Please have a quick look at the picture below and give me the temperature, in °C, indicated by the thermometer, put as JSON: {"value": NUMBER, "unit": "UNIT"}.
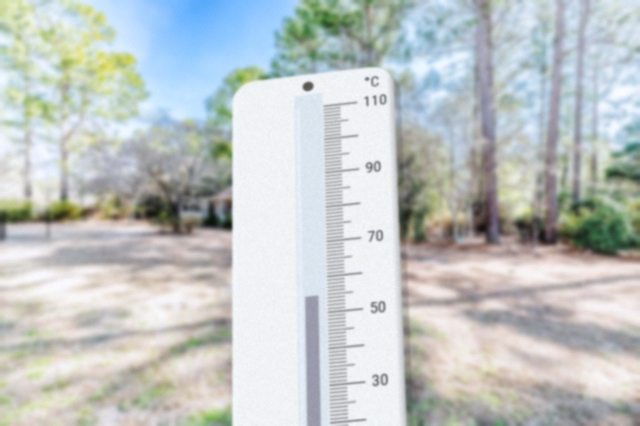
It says {"value": 55, "unit": "°C"}
